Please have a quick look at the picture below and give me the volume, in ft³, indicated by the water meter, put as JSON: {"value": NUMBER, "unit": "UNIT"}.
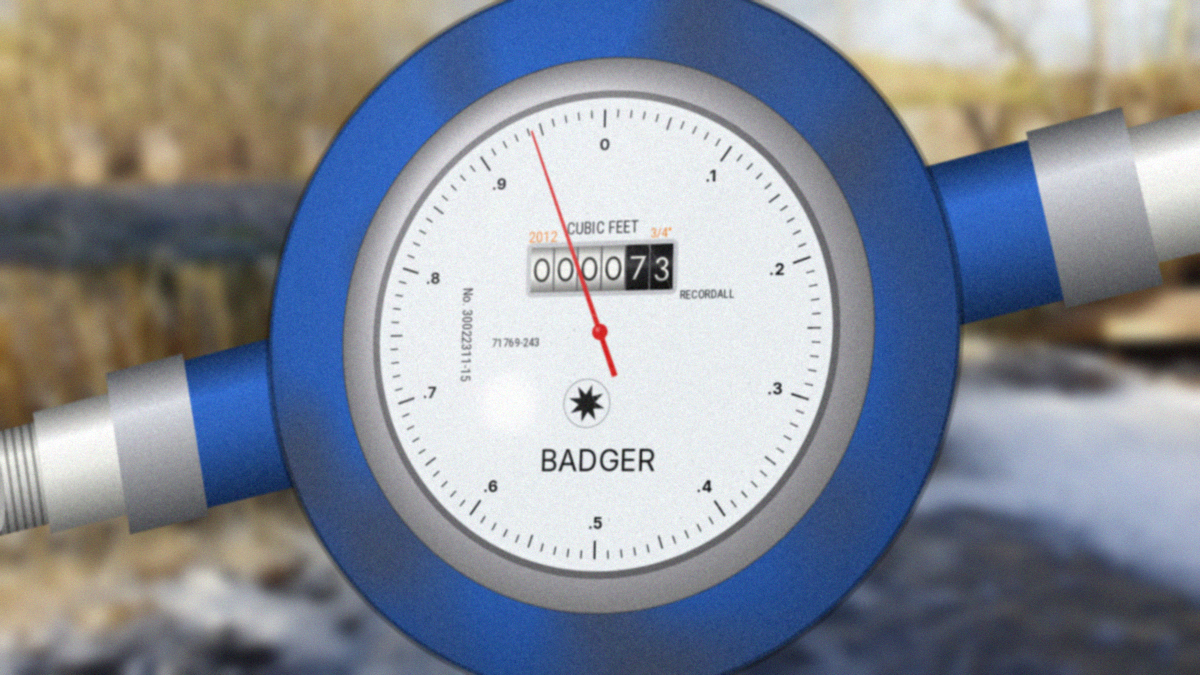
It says {"value": 72.94, "unit": "ft³"}
